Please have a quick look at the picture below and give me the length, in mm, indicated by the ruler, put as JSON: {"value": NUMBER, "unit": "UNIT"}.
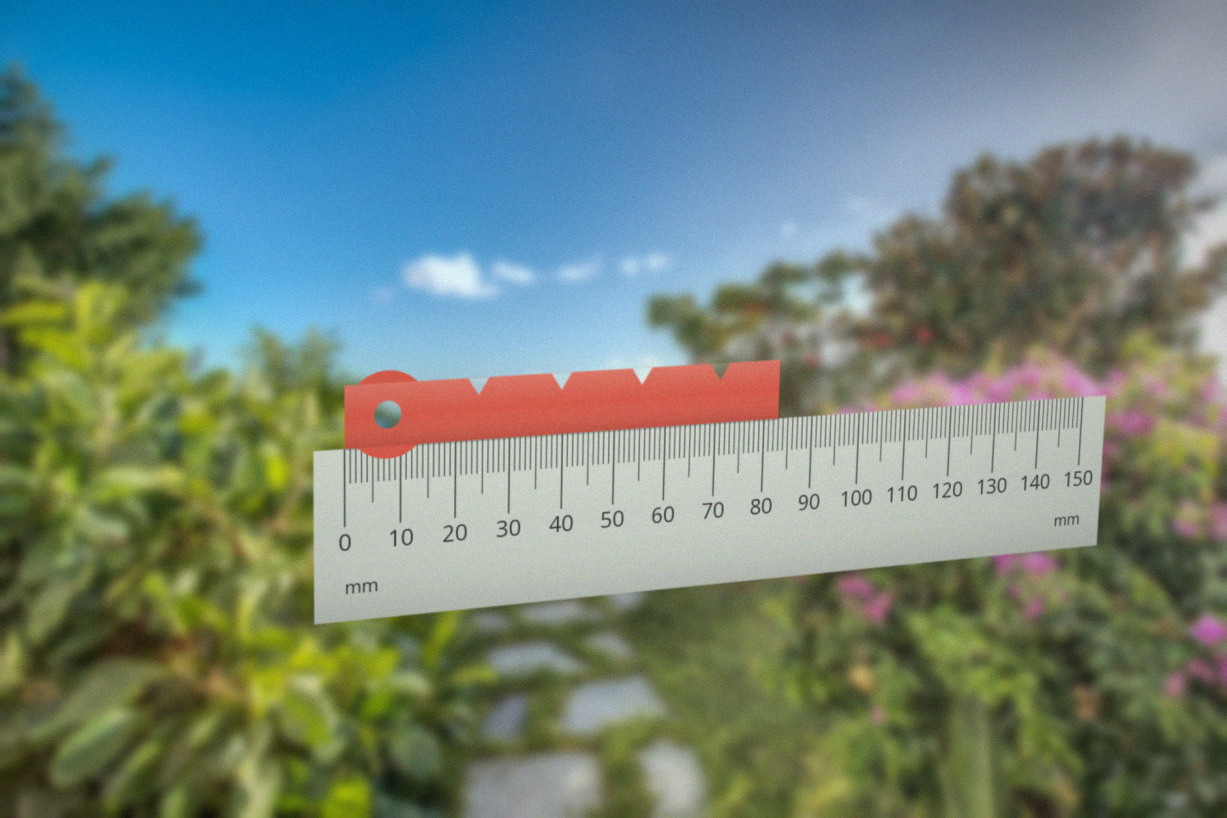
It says {"value": 83, "unit": "mm"}
